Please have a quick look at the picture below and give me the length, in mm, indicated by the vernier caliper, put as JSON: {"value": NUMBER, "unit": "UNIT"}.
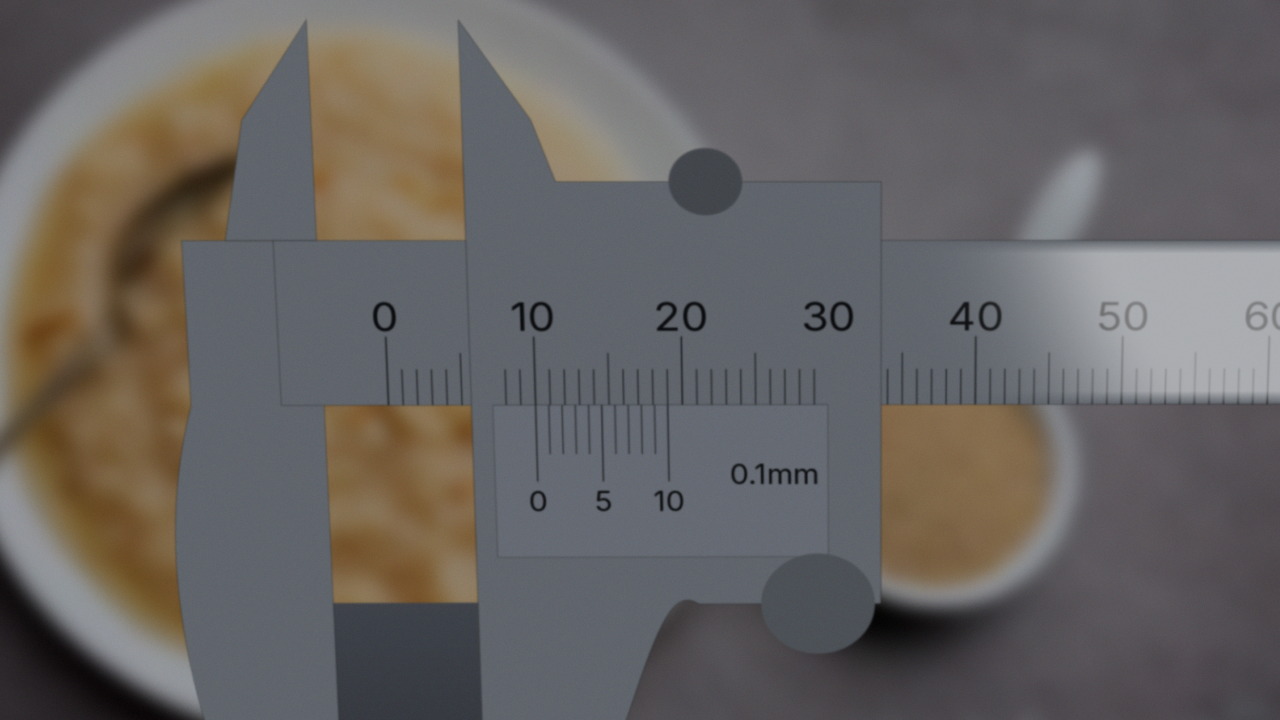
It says {"value": 10.0, "unit": "mm"}
